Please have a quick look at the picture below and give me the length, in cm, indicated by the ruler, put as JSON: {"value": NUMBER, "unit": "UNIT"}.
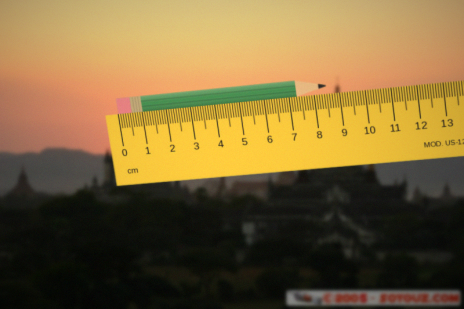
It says {"value": 8.5, "unit": "cm"}
